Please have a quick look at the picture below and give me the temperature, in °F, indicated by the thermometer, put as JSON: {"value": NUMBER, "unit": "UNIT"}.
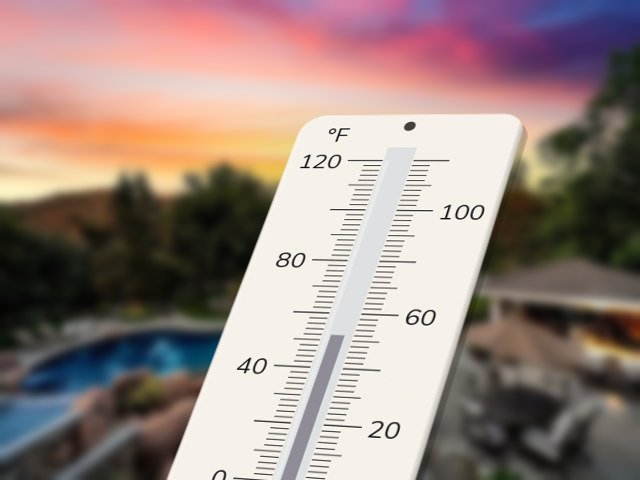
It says {"value": 52, "unit": "°F"}
